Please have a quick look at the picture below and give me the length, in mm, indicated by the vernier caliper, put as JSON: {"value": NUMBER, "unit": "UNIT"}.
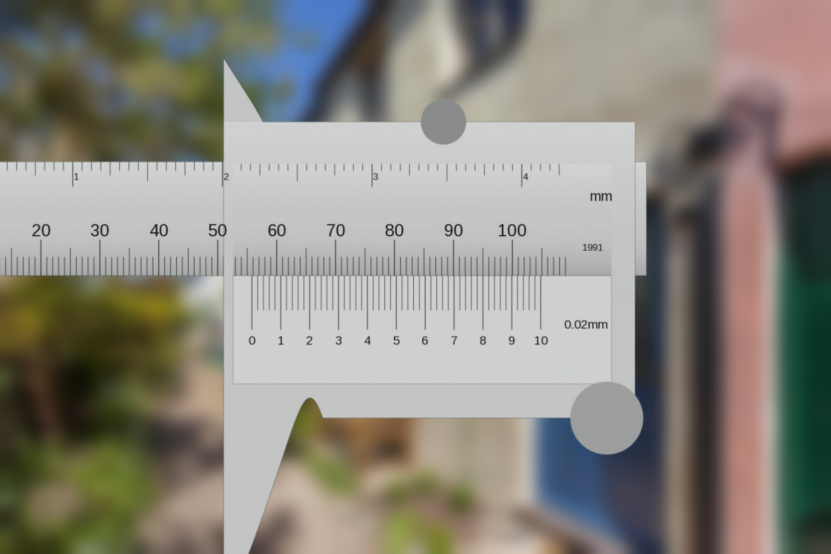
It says {"value": 55.8, "unit": "mm"}
